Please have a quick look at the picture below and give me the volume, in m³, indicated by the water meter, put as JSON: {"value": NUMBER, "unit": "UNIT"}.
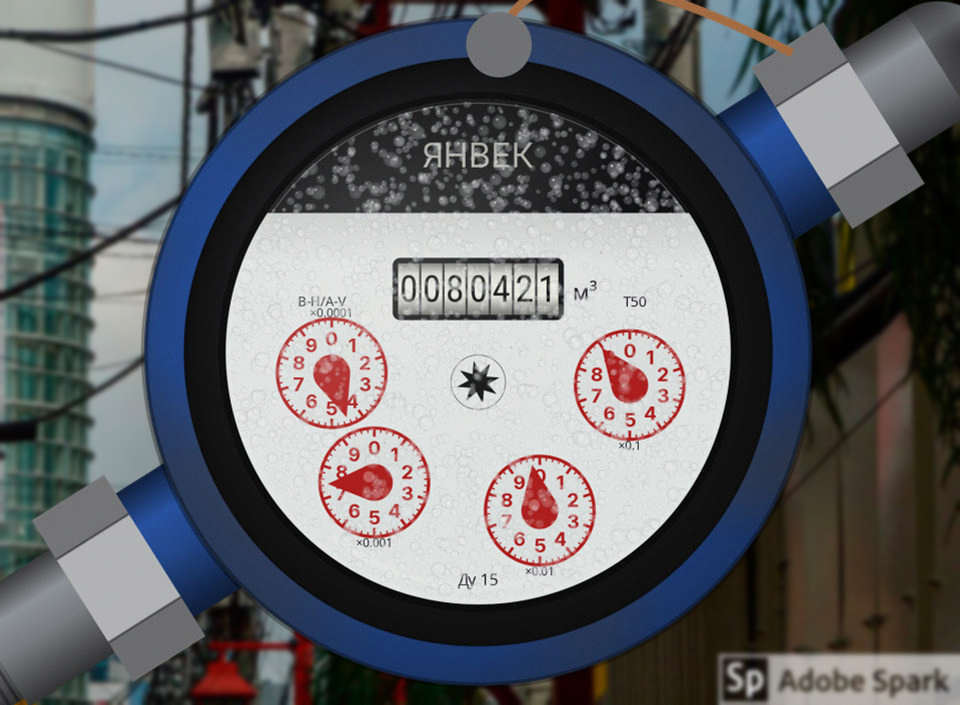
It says {"value": 80421.8974, "unit": "m³"}
